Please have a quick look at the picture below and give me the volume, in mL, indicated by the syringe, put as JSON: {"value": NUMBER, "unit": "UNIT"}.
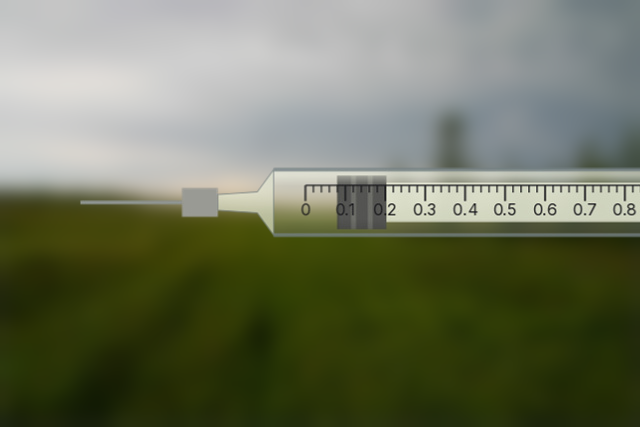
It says {"value": 0.08, "unit": "mL"}
